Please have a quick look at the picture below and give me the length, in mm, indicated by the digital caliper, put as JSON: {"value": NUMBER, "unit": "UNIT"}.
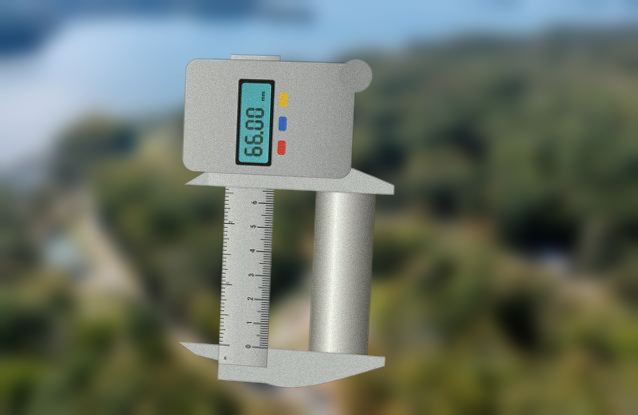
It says {"value": 66.00, "unit": "mm"}
